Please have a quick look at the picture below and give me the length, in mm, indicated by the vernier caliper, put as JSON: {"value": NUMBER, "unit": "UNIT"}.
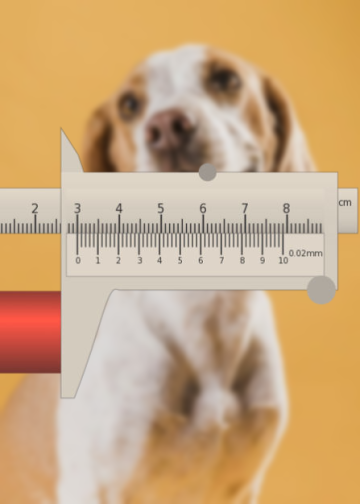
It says {"value": 30.0, "unit": "mm"}
